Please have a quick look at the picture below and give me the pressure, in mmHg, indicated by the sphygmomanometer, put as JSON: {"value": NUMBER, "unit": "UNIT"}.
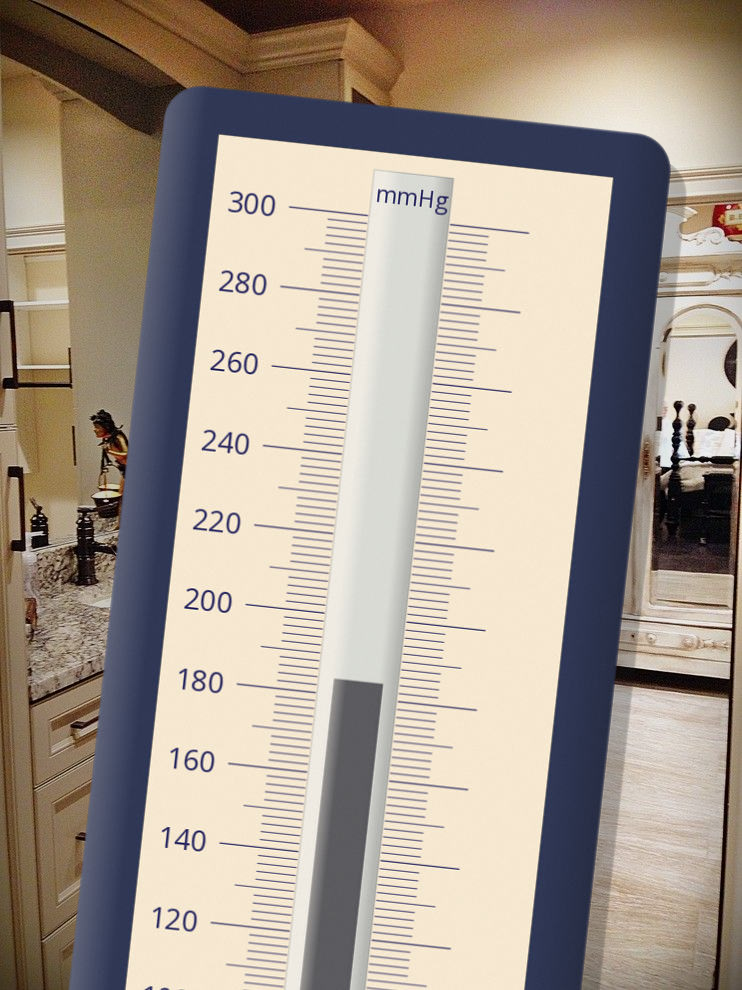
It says {"value": 184, "unit": "mmHg"}
